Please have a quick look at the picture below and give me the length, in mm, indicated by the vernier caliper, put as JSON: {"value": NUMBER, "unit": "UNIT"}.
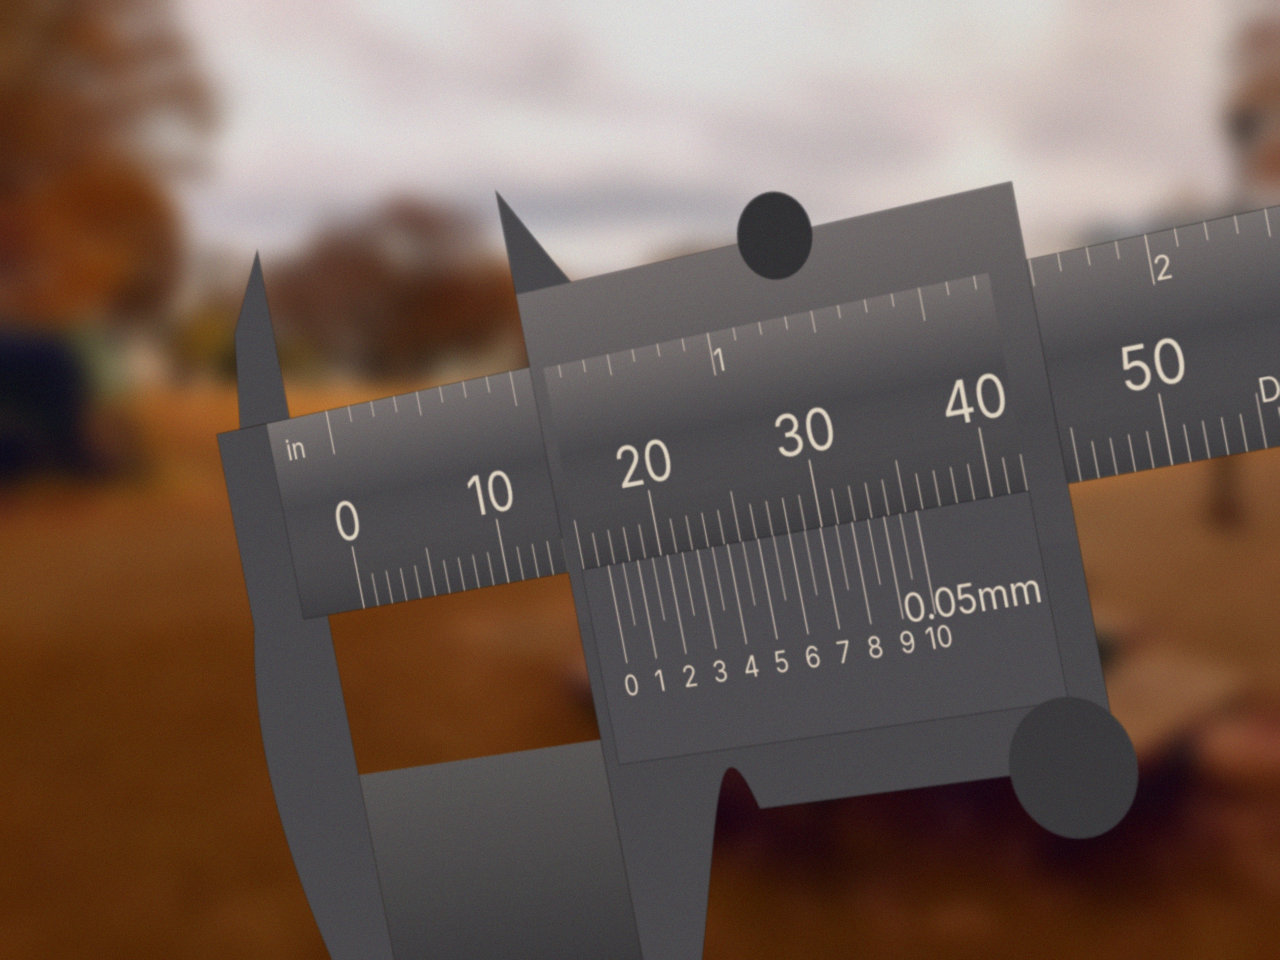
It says {"value": 16.6, "unit": "mm"}
